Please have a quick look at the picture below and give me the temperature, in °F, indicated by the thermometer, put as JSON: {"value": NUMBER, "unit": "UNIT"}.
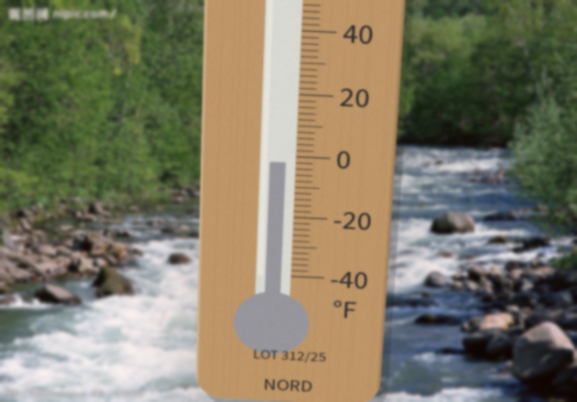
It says {"value": -2, "unit": "°F"}
